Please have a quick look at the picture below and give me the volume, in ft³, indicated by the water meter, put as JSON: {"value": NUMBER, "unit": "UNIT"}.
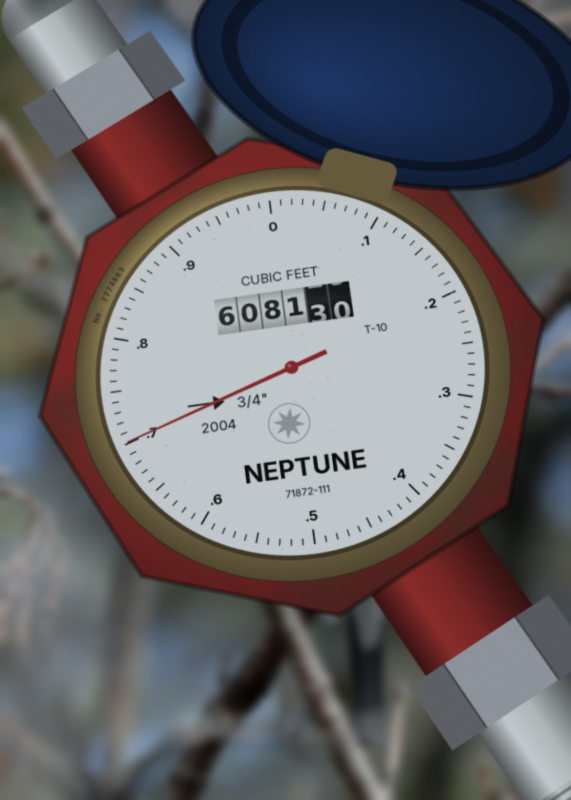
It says {"value": 608129.70, "unit": "ft³"}
